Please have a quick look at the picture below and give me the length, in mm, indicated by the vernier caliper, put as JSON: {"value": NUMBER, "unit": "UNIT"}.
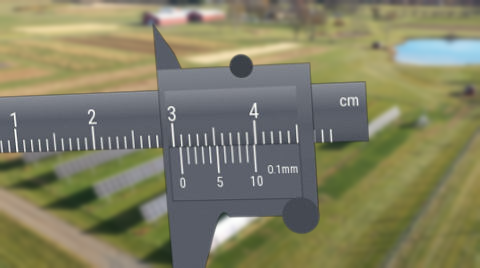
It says {"value": 30.8, "unit": "mm"}
